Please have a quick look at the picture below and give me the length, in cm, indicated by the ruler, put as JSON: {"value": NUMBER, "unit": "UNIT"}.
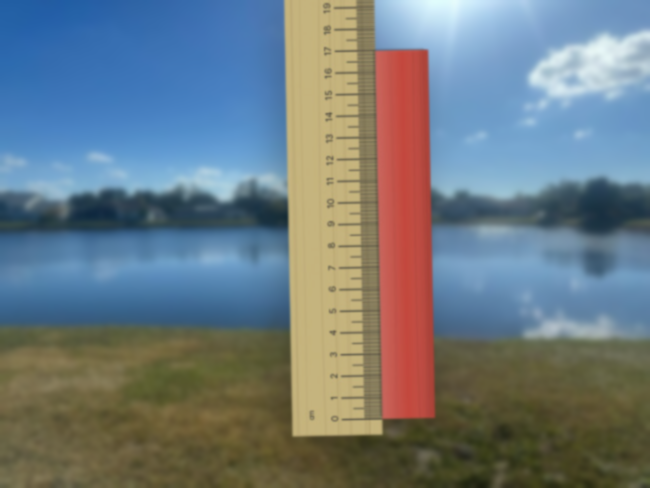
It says {"value": 17, "unit": "cm"}
